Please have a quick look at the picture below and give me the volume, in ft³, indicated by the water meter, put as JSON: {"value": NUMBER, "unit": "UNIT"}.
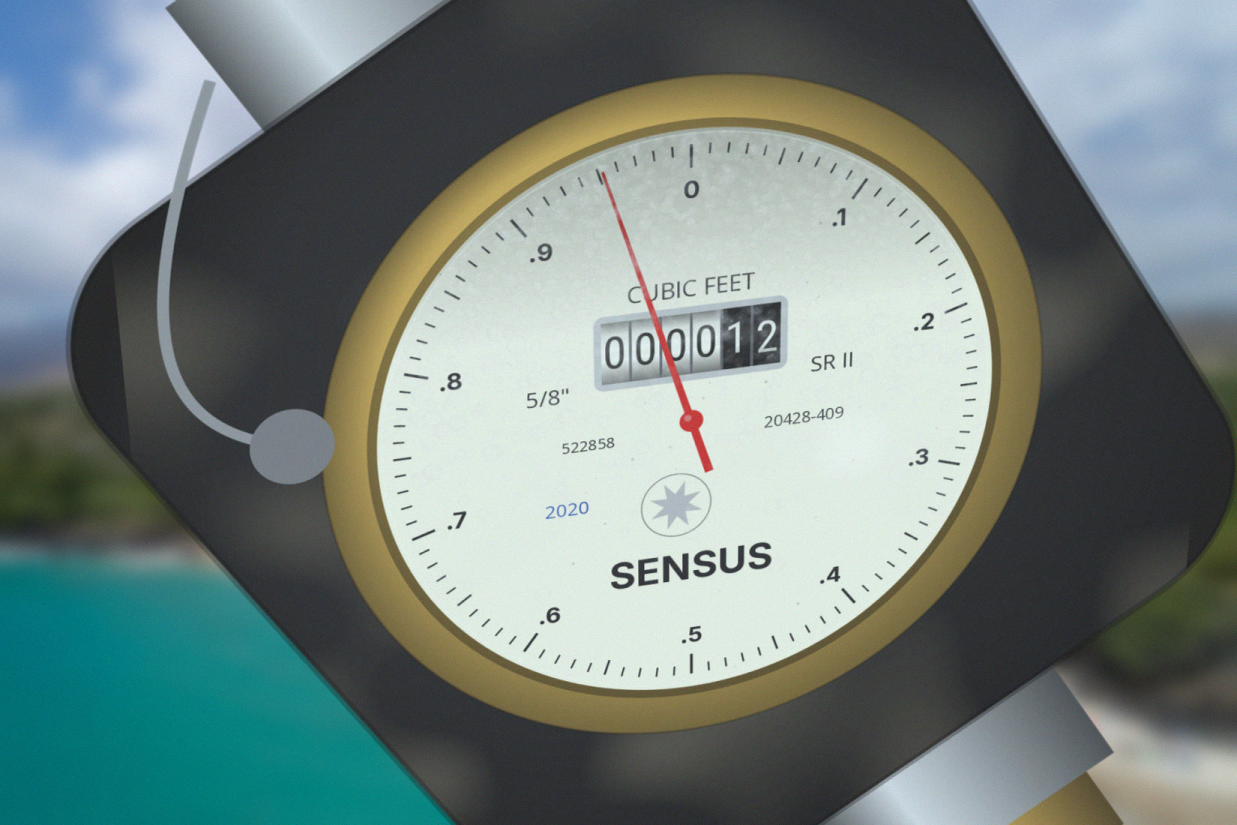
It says {"value": 11.95, "unit": "ft³"}
